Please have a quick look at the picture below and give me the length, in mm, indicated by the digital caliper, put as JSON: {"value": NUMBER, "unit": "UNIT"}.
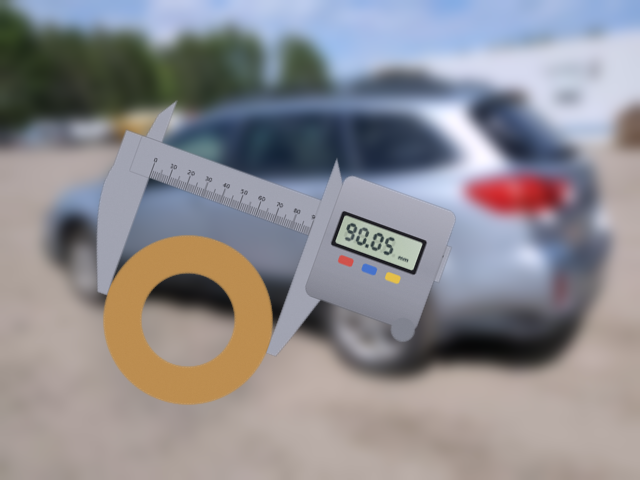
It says {"value": 90.05, "unit": "mm"}
